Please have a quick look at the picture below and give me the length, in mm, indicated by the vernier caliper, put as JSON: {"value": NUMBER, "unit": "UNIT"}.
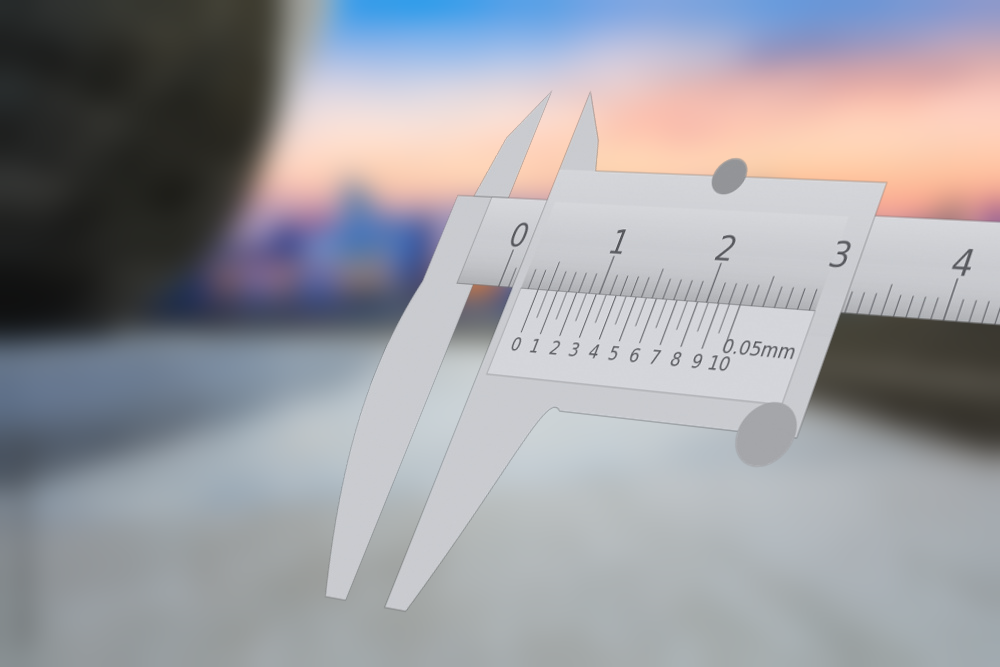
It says {"value": 4.0, "unit": "mm"}
